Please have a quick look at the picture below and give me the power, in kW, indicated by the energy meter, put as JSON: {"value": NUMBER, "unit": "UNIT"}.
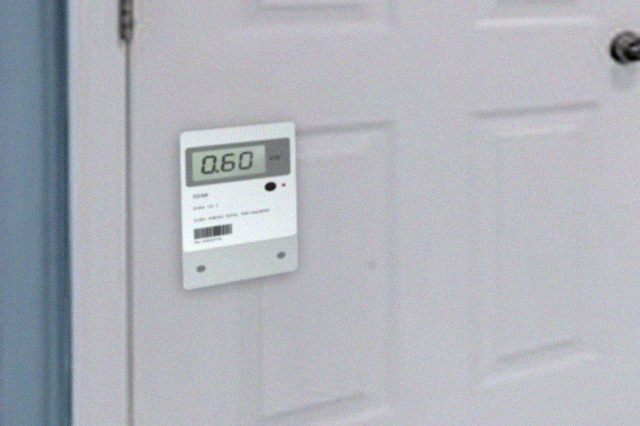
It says {"value": 0.60, "unit": "kW"}
